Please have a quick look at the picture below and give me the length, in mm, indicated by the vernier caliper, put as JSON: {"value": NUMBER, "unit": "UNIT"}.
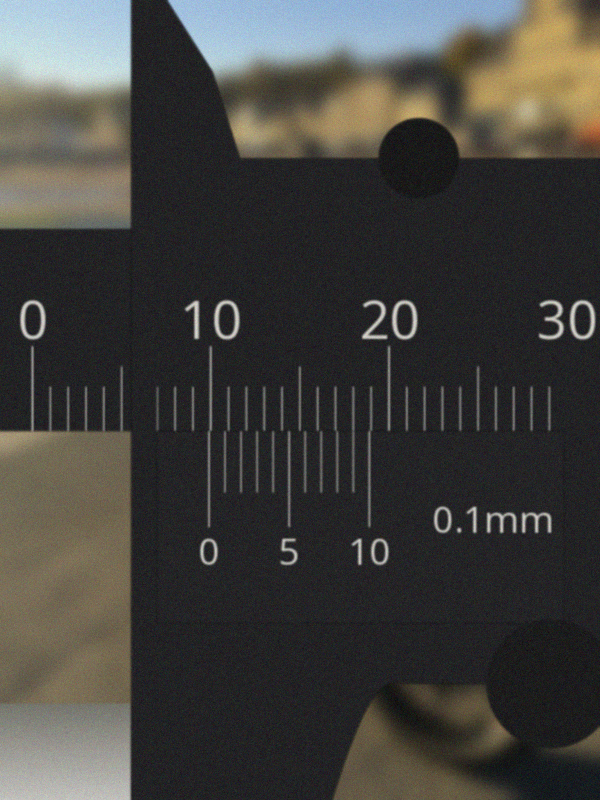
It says {"value": 9.9, "unit": "mm"}
